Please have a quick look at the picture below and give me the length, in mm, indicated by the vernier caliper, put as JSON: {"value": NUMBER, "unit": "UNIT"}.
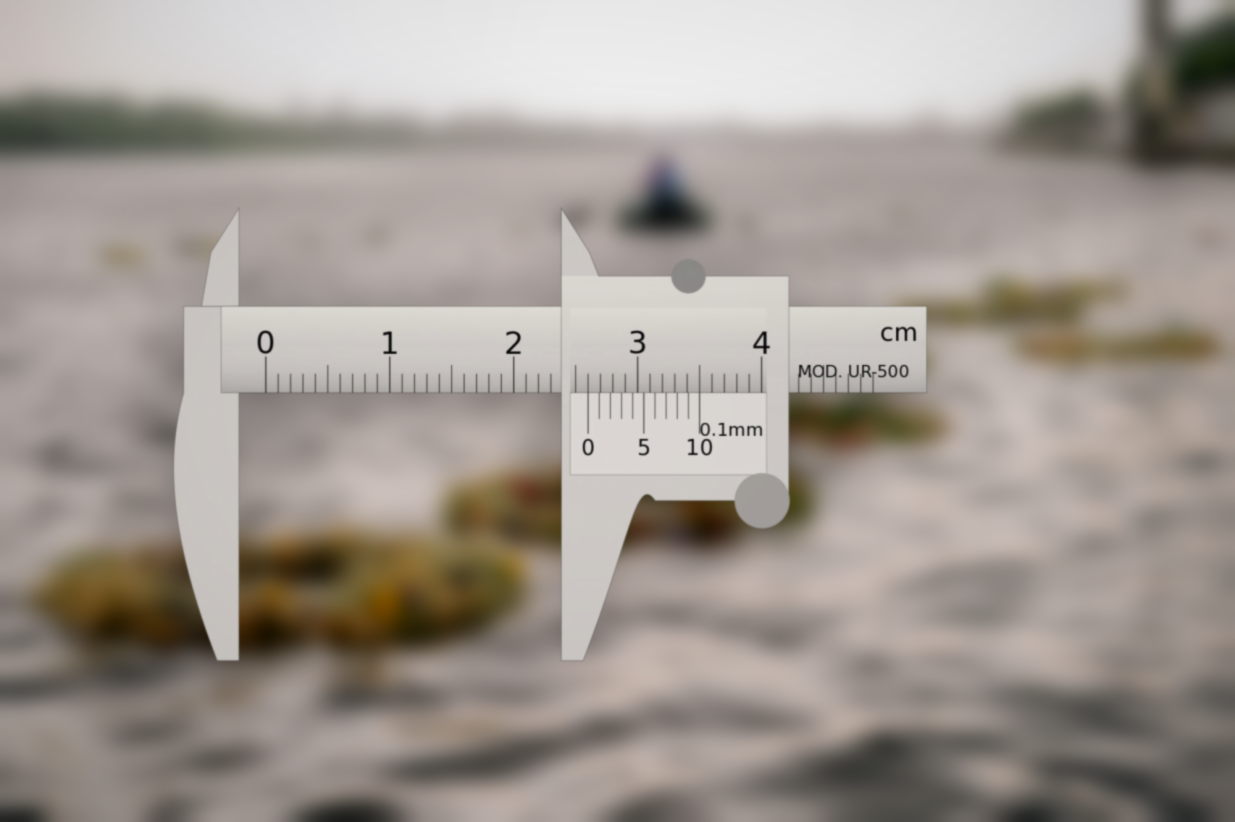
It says {"value": 26.0, "unit": "mm"}
